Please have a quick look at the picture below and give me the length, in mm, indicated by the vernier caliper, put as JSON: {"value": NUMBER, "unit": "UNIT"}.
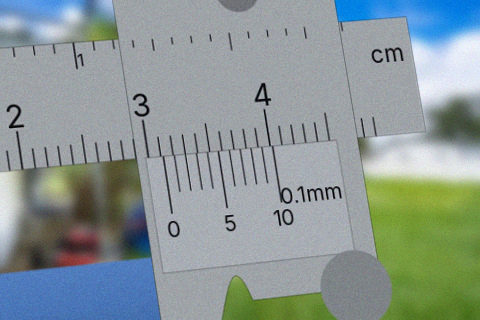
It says {"value": 31.2, "unit": "mm"}
